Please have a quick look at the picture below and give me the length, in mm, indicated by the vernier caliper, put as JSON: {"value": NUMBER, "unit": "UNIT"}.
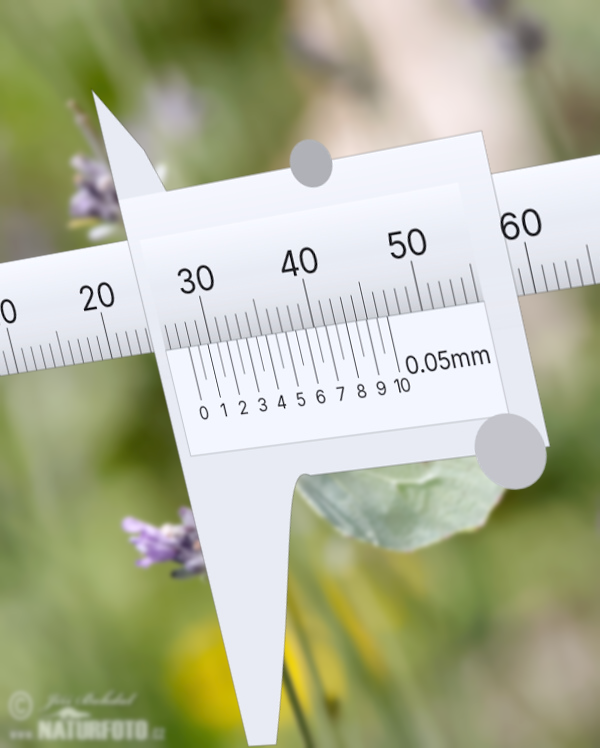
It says {"value": 27.8, "unit": "mm"}
